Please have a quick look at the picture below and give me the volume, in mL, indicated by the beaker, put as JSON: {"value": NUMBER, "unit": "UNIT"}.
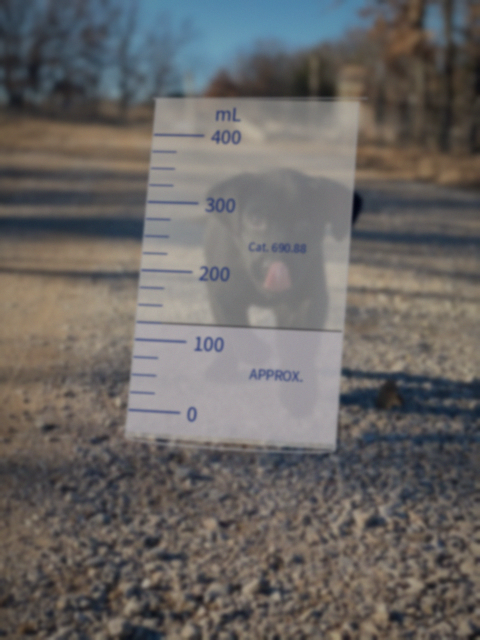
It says {"value": 125, "unit": "mL"}
